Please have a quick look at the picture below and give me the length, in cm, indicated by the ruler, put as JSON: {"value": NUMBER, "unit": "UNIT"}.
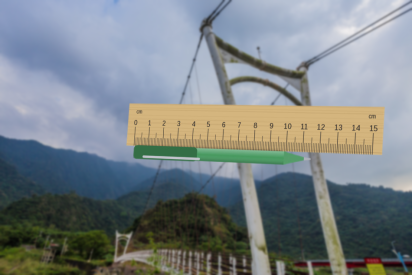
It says {"value": 11.5, "unit": "cm"}
